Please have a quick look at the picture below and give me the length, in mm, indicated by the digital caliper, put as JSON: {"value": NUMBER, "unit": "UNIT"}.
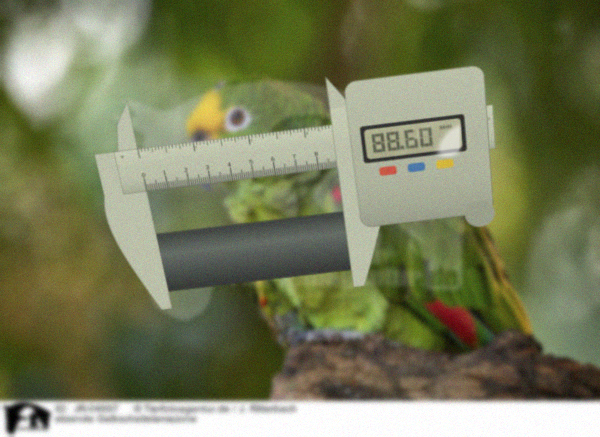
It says {"value": 88.60, "unit": "mm"}
